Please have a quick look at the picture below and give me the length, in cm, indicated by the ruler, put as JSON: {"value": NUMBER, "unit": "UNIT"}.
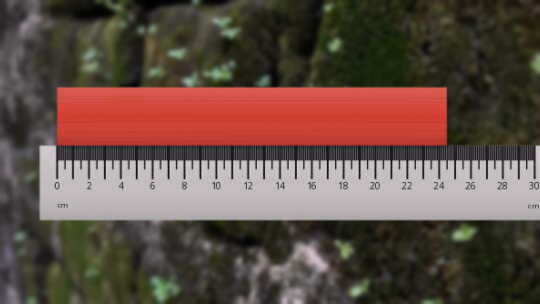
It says {"value": 24.5, "unit": "cm"}
